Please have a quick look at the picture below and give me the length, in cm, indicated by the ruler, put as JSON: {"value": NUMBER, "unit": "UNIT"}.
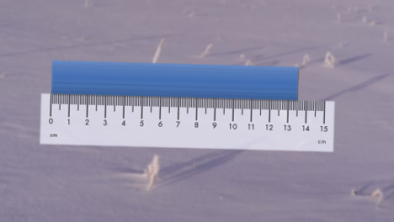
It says {"value": 13.5, "unit": "cm"}
